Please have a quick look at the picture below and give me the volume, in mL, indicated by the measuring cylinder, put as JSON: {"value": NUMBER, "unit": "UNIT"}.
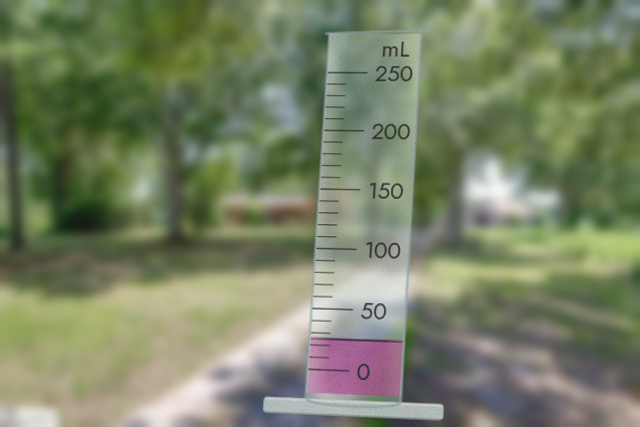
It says {"value": 25, "unit": "mL"}
